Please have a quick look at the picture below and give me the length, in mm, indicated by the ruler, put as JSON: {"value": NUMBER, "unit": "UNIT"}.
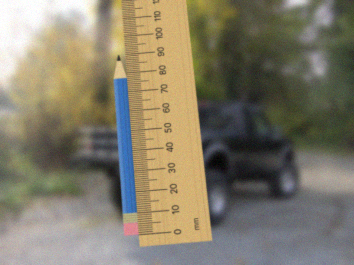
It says {"value": 90, "unit": "mm"}
